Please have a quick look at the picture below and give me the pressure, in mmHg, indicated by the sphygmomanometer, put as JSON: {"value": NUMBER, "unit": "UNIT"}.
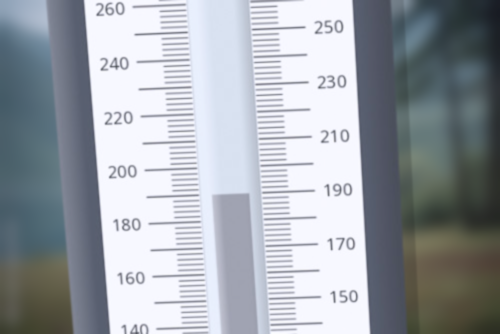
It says {"value": 190, "unit": "mmHg"}
